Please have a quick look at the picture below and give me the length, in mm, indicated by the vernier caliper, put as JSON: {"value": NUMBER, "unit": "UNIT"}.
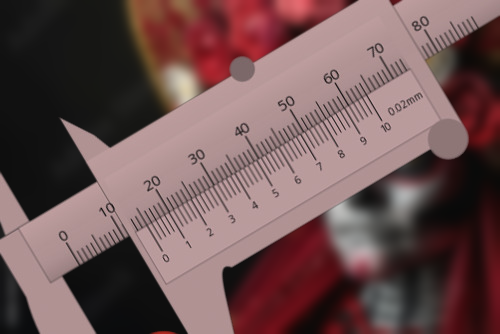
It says {"value": 15.0, "unit": "mm"}
